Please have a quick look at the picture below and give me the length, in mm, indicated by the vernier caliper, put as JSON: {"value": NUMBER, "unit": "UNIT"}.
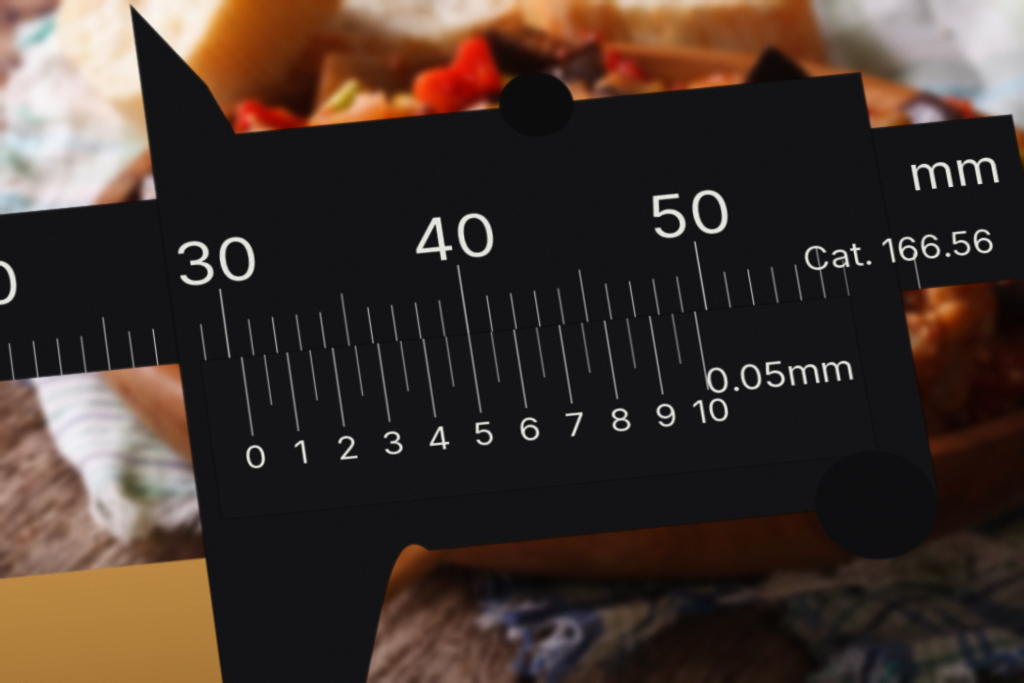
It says {"value": 30.5, "unit": "mm"}
